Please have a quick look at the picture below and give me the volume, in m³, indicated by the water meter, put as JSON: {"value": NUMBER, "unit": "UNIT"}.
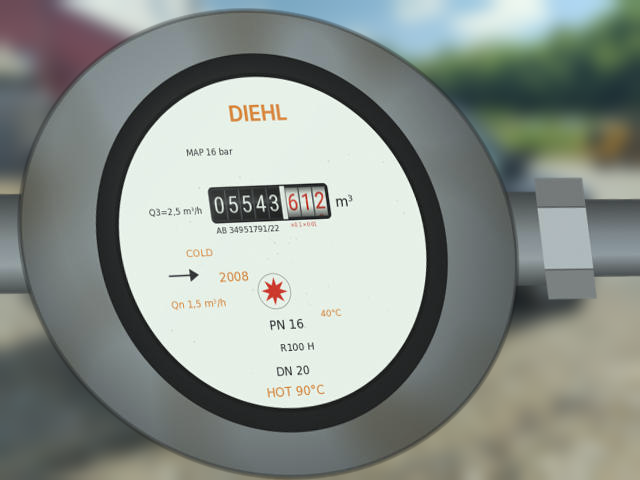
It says {"value": 5543.612, "unit": "m³"}
